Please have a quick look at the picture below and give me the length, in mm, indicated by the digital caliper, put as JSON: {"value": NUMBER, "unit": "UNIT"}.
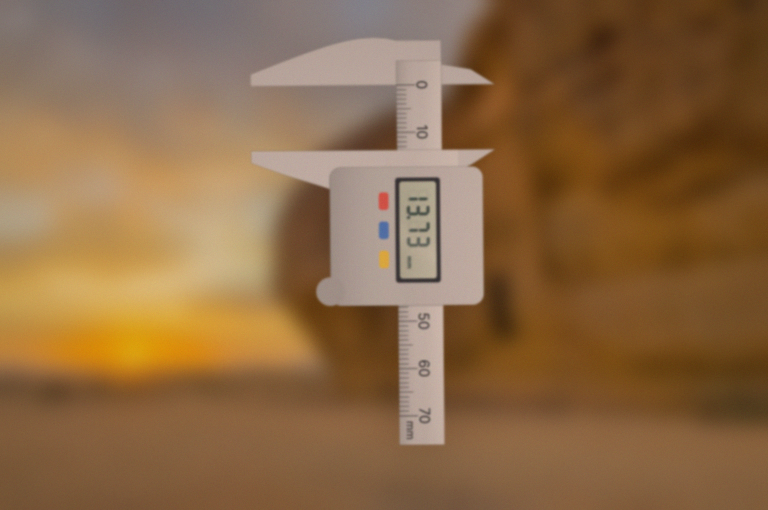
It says {"value": 13.73, "unit": "mm"}
